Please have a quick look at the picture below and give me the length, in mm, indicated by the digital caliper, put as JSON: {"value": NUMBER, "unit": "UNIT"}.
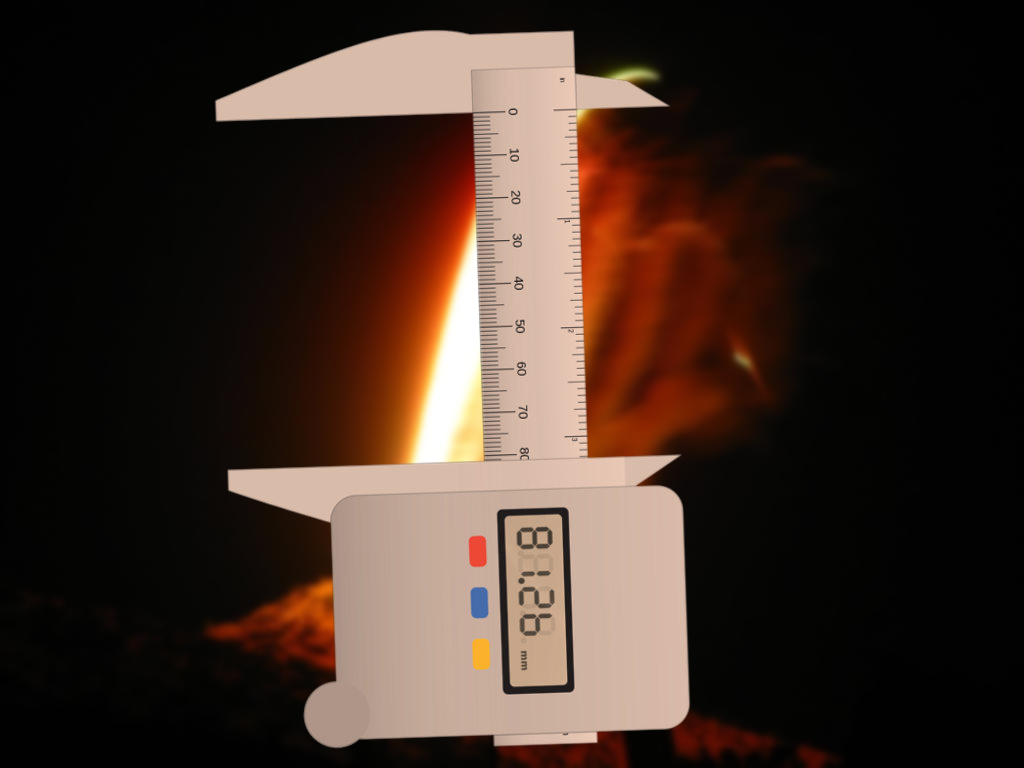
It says {"value": 81.26, "unit": "mm"}
